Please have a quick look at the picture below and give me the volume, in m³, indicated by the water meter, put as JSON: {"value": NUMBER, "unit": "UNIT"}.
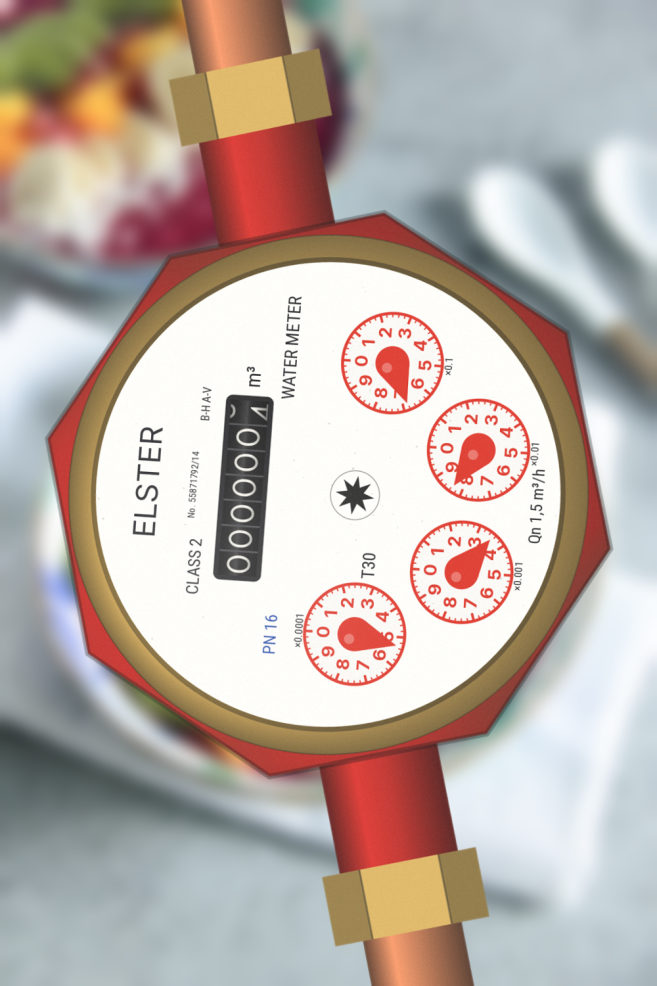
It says {"value": 3.6835, "unit": "m³"}
